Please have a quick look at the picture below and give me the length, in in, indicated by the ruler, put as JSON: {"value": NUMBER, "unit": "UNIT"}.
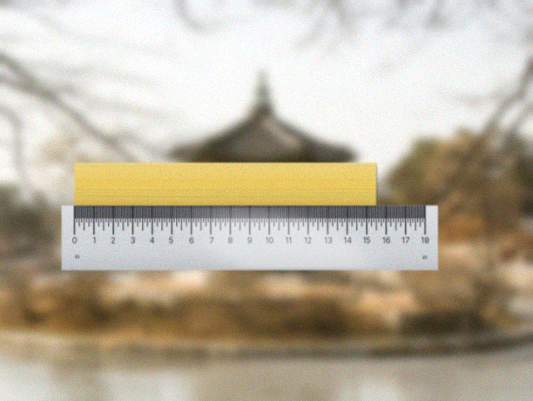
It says {"value": 15.5, "unit": "in"}
